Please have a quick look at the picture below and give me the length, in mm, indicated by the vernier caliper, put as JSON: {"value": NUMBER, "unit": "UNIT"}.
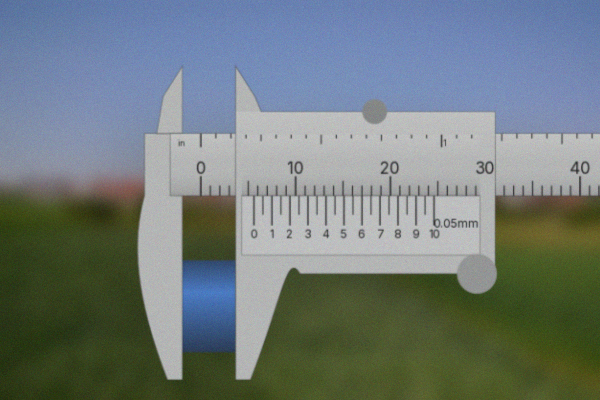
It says {"value": 5.6, "unit": "mm"}
